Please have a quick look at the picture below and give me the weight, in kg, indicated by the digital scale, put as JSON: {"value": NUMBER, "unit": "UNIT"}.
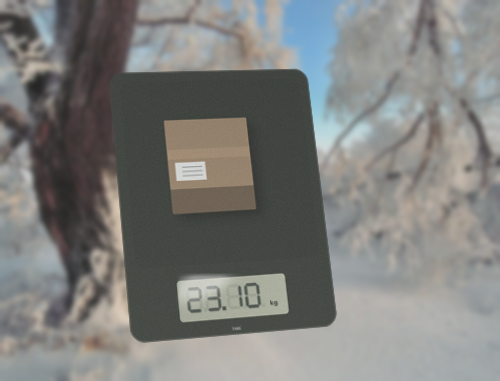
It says {"value": 23.10, "unit": "kg"}
